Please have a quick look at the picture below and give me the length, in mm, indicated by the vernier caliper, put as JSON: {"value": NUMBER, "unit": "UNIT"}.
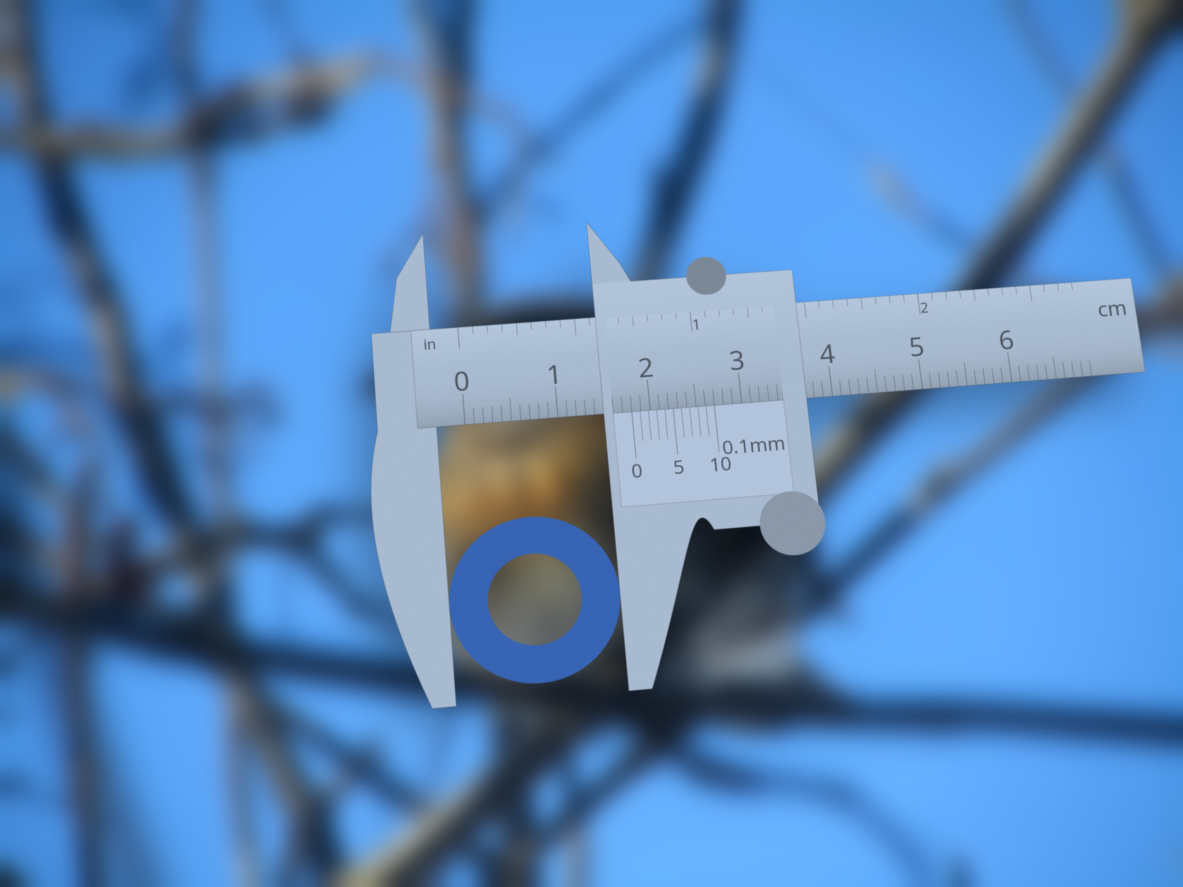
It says {"value": 18.0, "unit": "mm"}
